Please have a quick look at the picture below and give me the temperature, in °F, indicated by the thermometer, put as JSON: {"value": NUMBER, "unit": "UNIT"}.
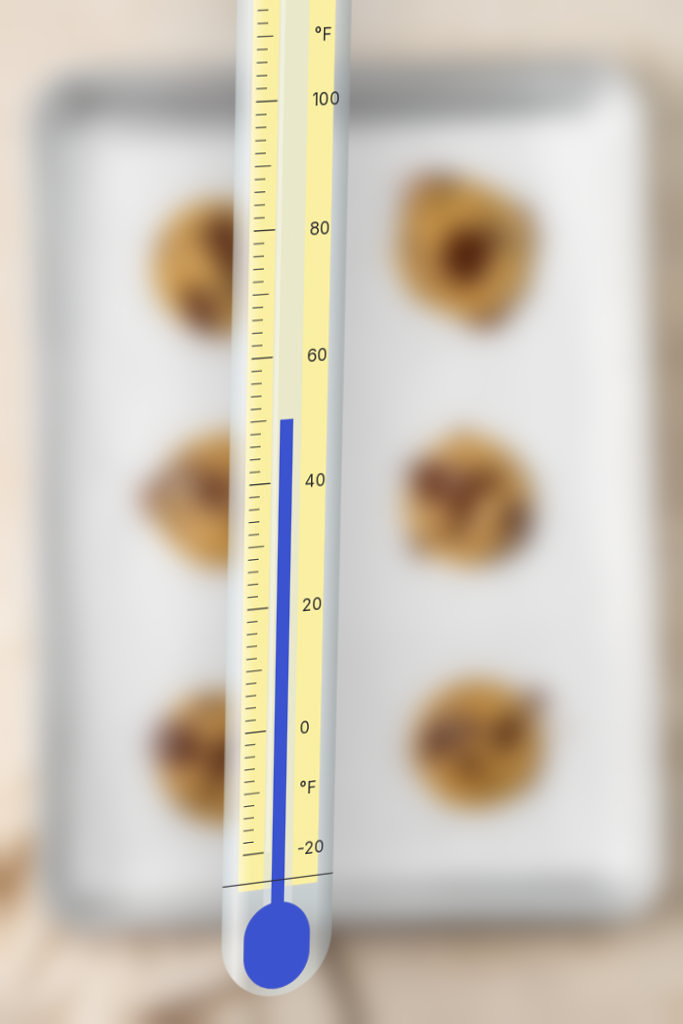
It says {"value": 50, "unit": "°F"}
